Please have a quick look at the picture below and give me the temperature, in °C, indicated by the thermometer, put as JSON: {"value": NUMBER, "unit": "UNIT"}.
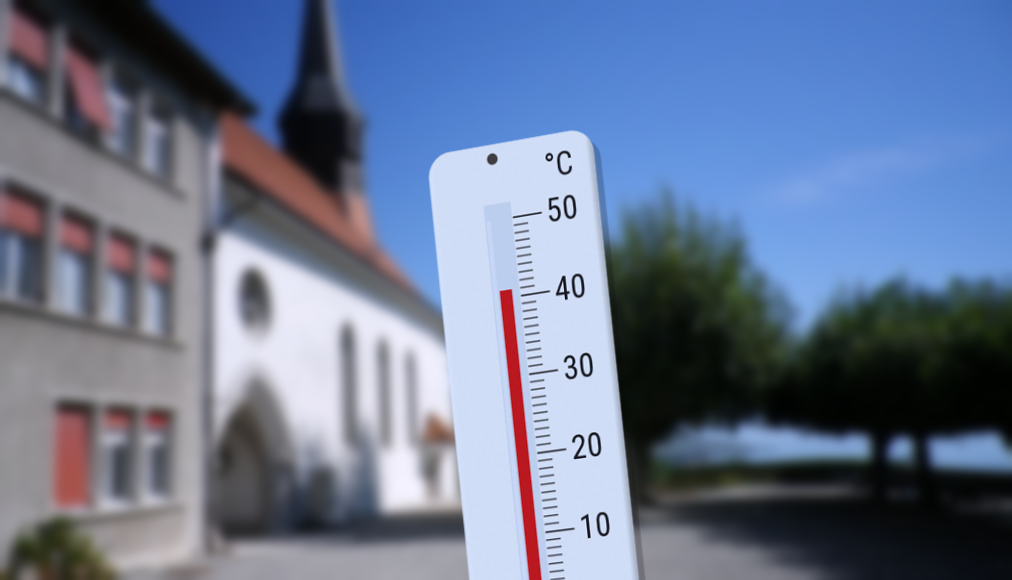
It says {"value": 41, "unit": "°C"}
